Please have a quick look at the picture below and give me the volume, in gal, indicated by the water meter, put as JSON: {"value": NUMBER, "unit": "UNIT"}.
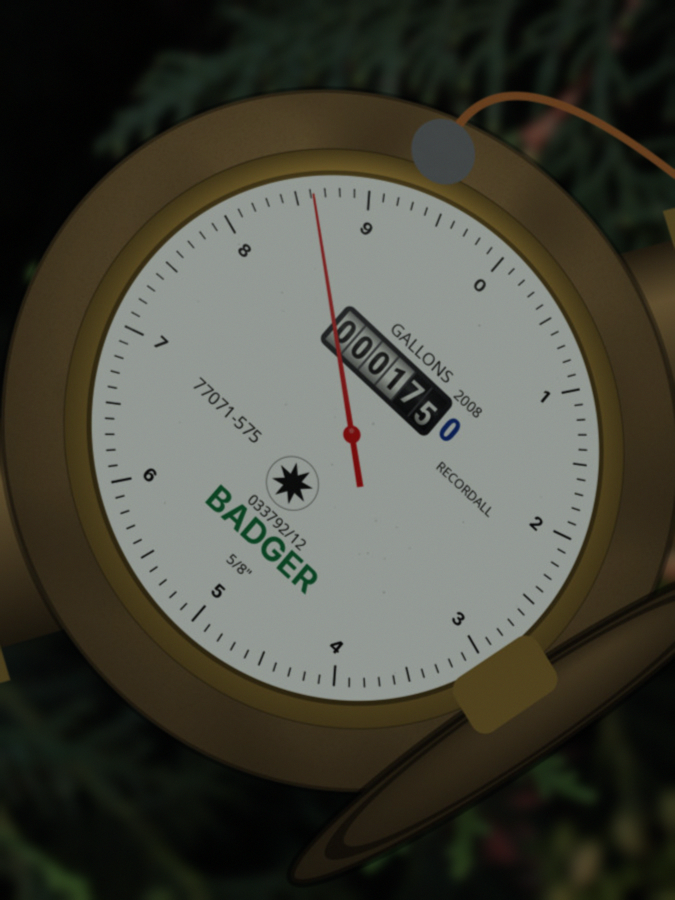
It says {"value": 1748.6, "unit": "gal"}
